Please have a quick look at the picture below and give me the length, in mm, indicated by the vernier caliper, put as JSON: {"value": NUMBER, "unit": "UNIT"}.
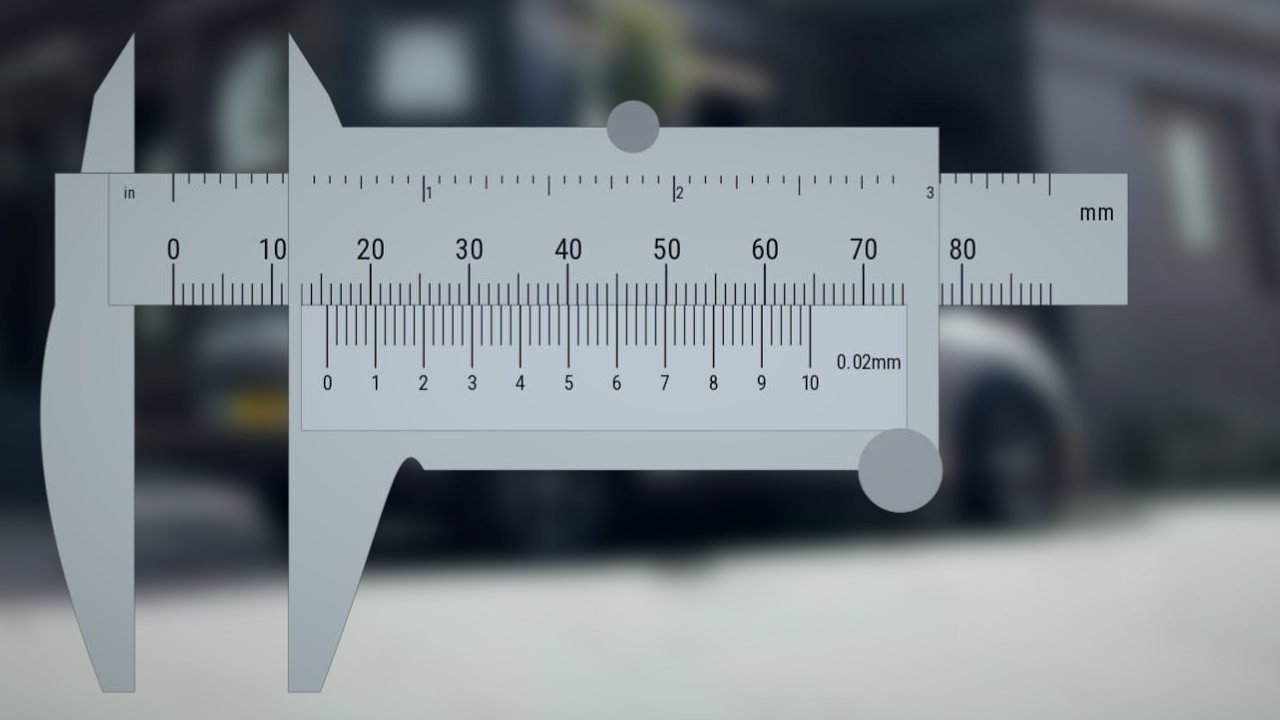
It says {"value": 15.6, "unit": "mm"}
